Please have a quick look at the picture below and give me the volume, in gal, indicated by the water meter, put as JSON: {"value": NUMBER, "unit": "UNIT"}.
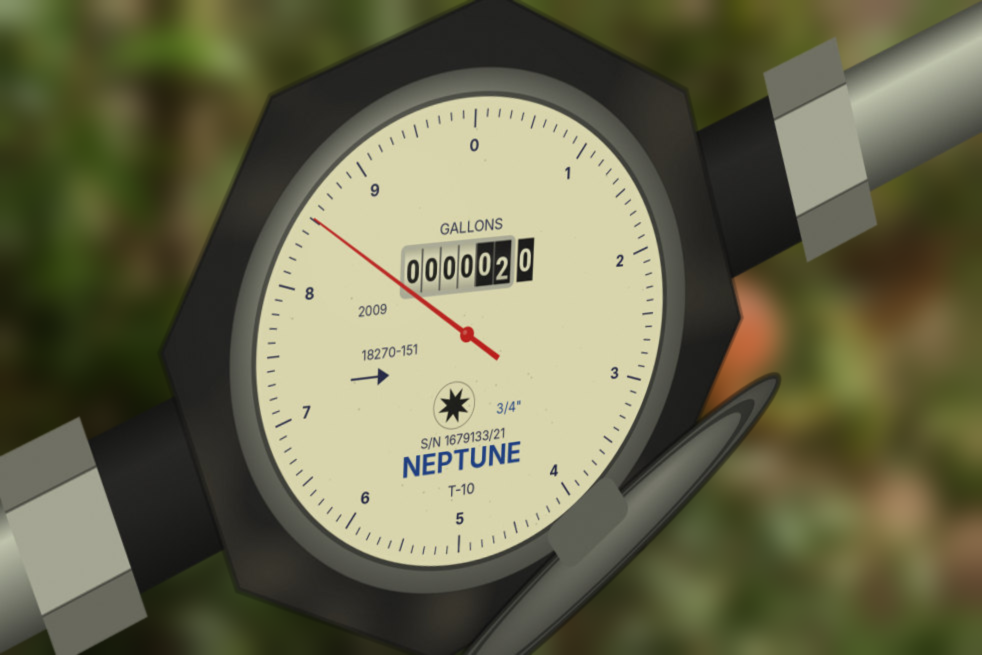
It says {"value": 18.5, "unit": "gal"}
